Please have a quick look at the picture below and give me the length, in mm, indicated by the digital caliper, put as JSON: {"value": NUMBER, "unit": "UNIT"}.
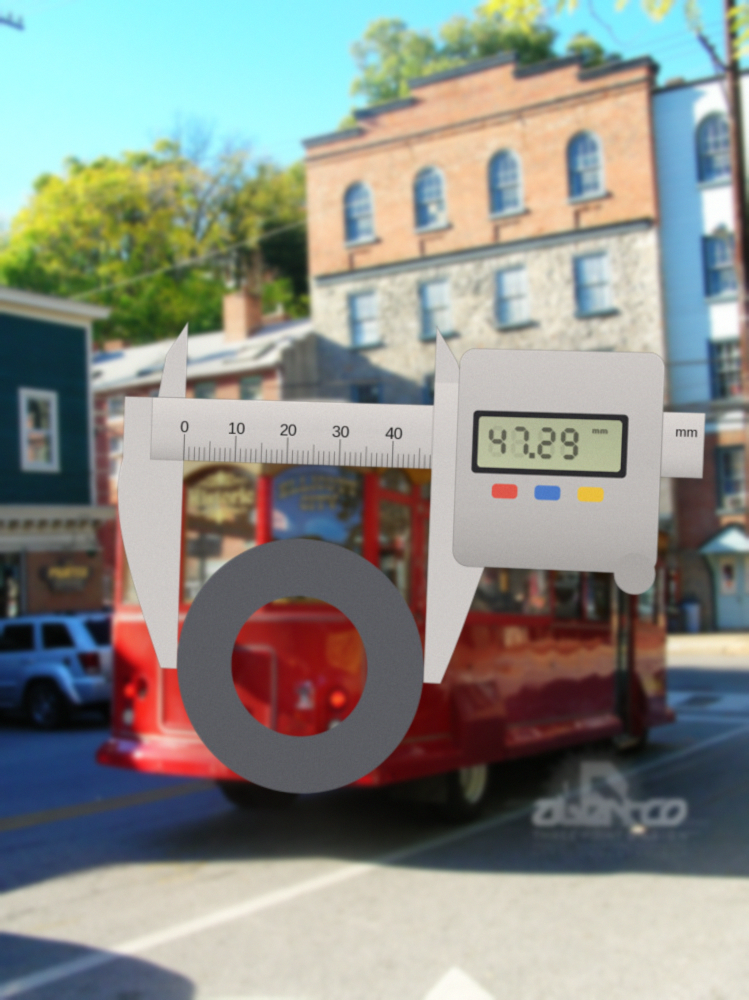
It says {"value": 47.29, "unit": "mm"}
